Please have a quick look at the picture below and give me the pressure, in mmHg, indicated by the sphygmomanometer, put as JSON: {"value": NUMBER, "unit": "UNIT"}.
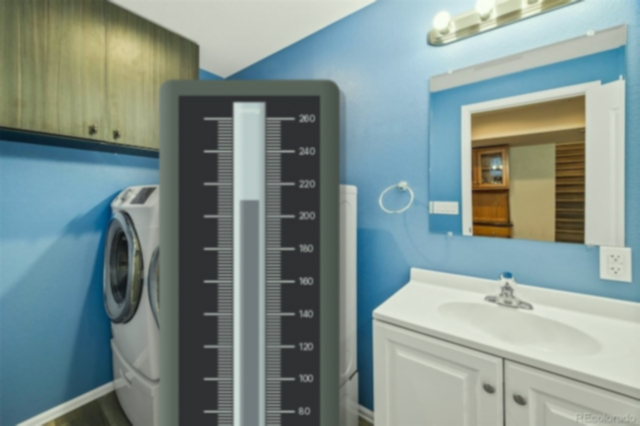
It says {"value": 210, "unit": "mmHg"}
